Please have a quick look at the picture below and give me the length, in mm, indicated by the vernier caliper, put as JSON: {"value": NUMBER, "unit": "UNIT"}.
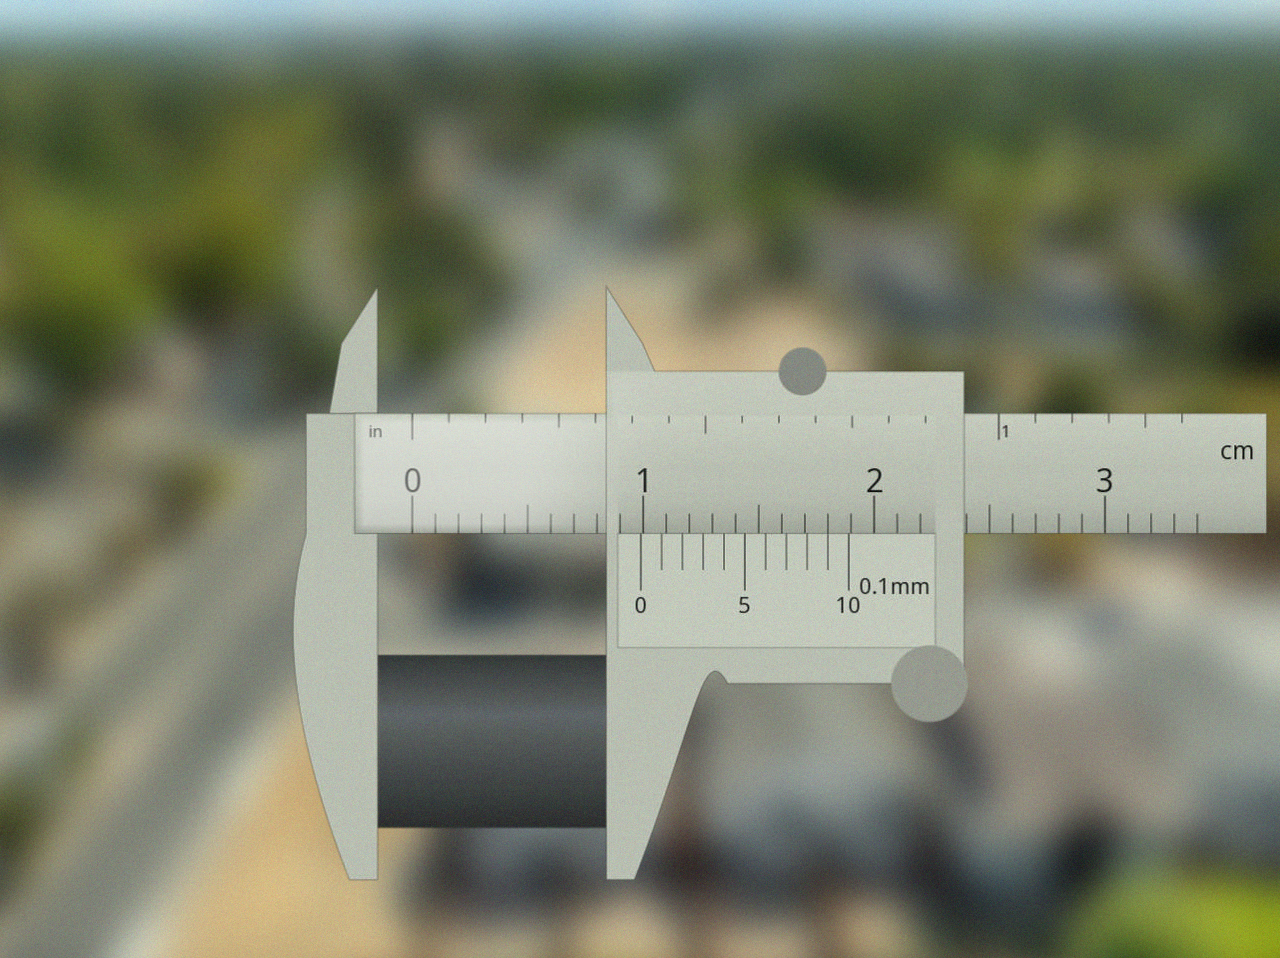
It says {"value": 9.9, "unit": "mm"}
